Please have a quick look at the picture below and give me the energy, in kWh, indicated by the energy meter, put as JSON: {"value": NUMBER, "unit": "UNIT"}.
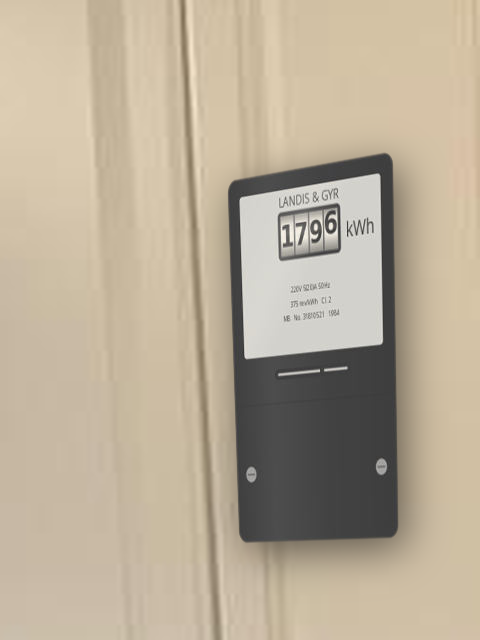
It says {"value": 1796, "unit": "kWh"}
